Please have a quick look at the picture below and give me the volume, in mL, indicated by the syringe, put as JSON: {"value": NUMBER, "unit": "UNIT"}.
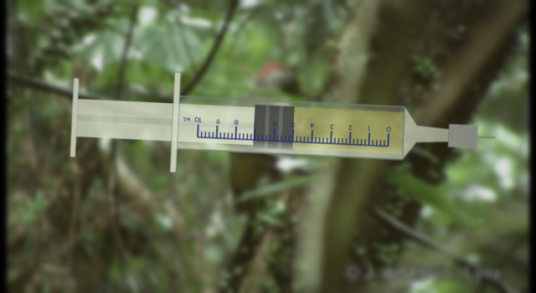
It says {"value": 5, "unit": "mL"}
